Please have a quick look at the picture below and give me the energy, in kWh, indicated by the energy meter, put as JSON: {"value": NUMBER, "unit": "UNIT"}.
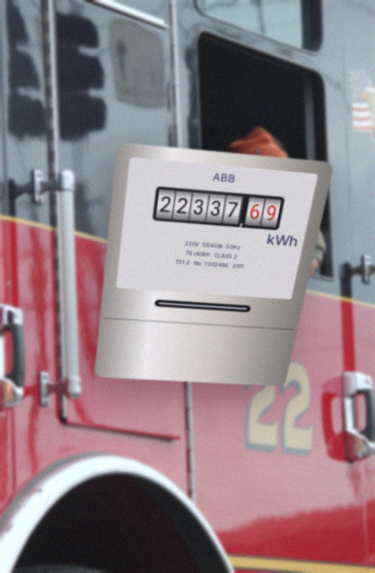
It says {"value": 22337.69, "unit": "kWh"}
